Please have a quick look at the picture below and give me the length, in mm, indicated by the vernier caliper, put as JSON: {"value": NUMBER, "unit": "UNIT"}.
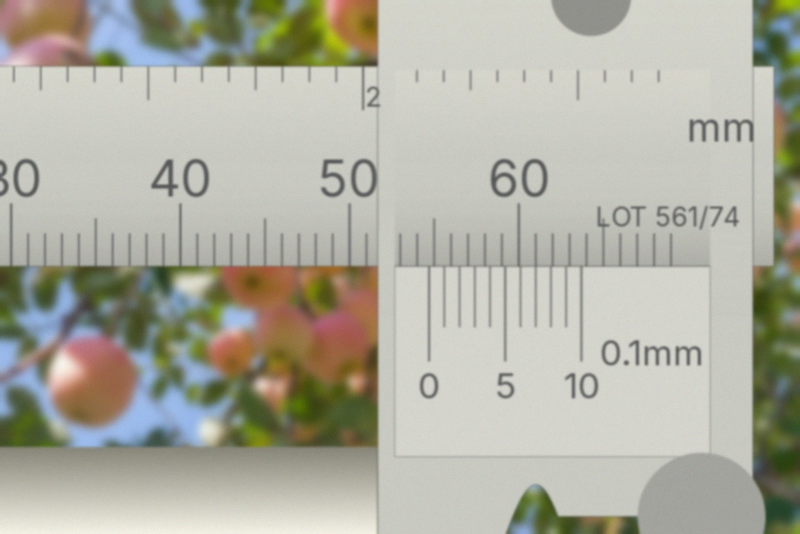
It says {"value": 54.7, "unit": "mm"}
